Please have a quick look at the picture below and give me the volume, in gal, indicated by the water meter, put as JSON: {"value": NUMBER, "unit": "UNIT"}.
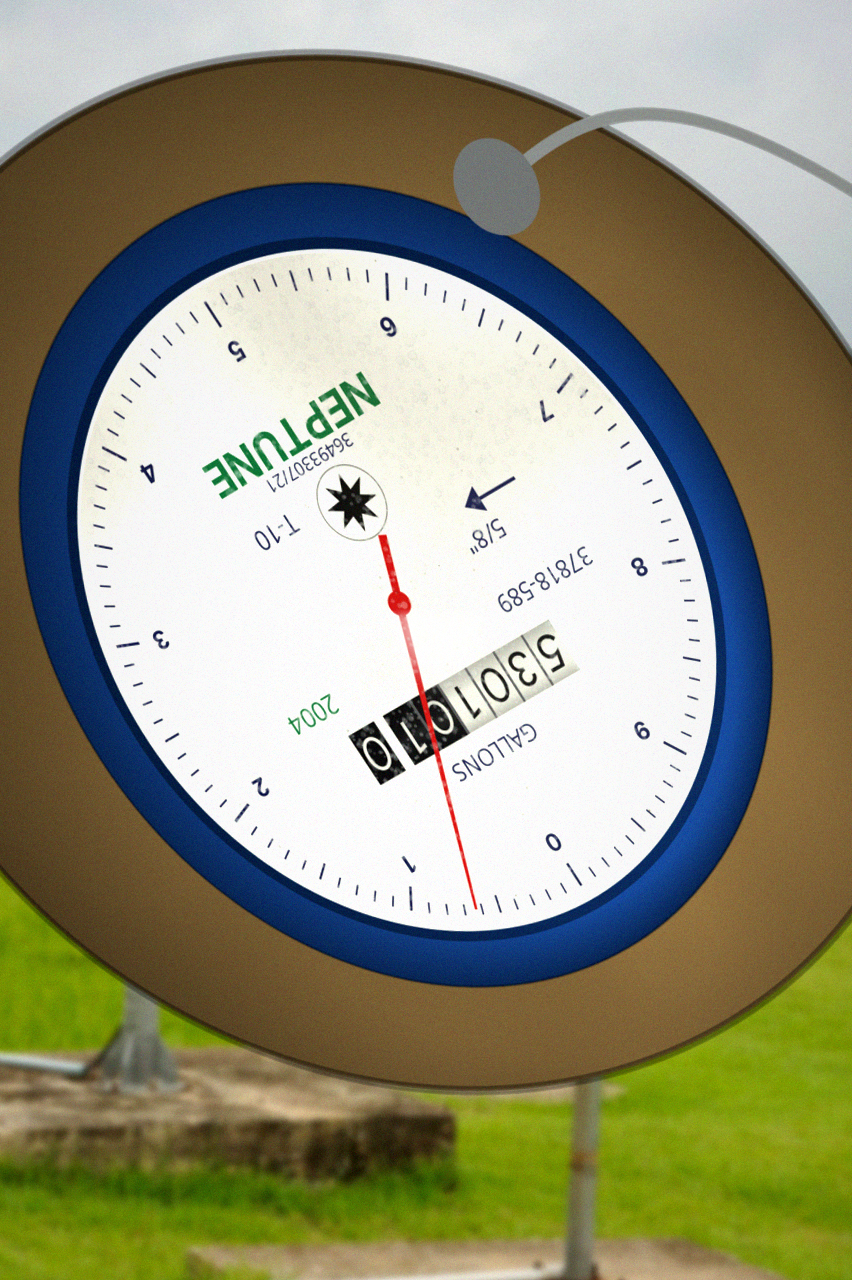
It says {"value": 5301010.6, "unit": "gal"}
